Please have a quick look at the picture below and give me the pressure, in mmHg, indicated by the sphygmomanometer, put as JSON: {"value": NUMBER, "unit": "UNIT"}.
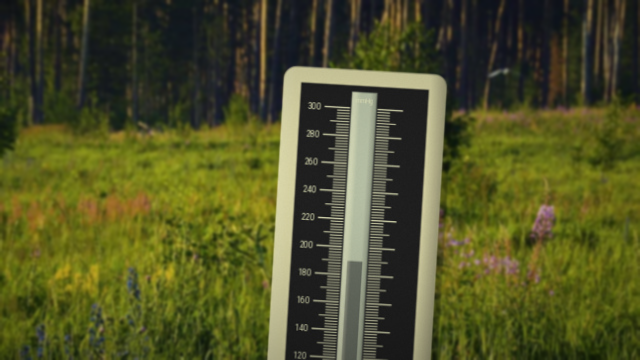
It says {"value": 190, "unit": "mmHg"}
